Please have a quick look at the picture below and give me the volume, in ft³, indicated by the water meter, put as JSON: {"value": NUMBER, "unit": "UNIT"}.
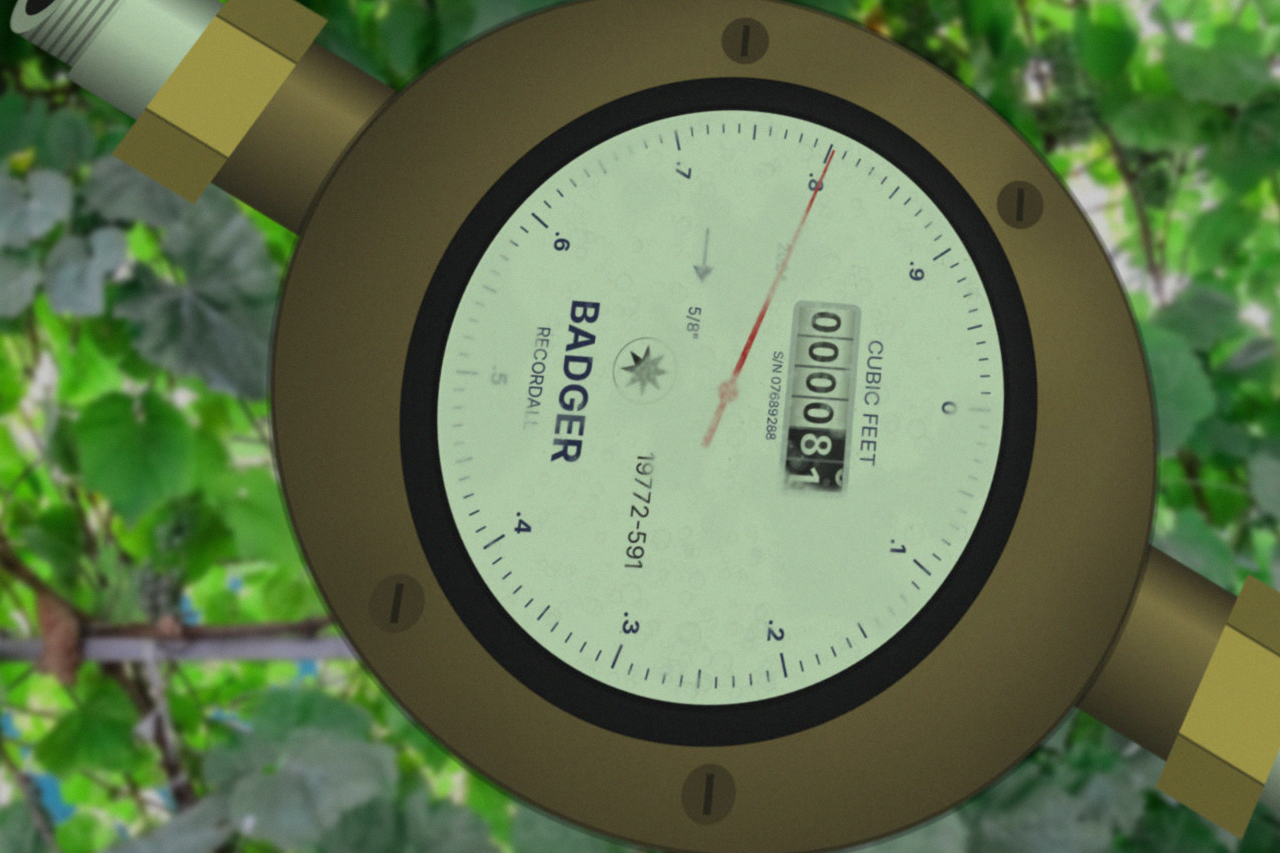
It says {"value": 80.80, "unit": "ft³"}
